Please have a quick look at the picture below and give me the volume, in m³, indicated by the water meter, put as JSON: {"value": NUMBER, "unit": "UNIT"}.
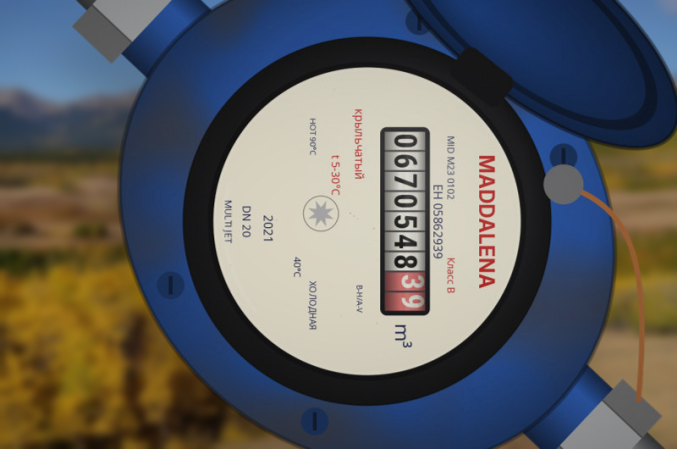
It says {"value": 670548.39, "unit": "m³"}
